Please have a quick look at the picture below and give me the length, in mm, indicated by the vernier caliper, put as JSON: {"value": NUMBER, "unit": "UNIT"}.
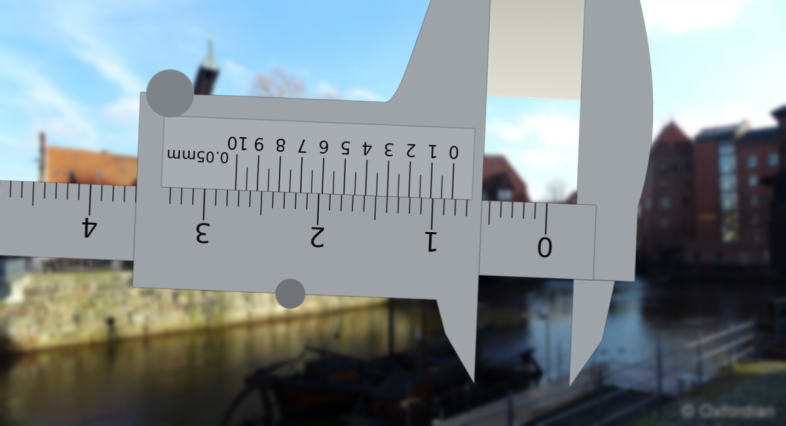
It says {"value": 8.3, "unit": "mm"}
